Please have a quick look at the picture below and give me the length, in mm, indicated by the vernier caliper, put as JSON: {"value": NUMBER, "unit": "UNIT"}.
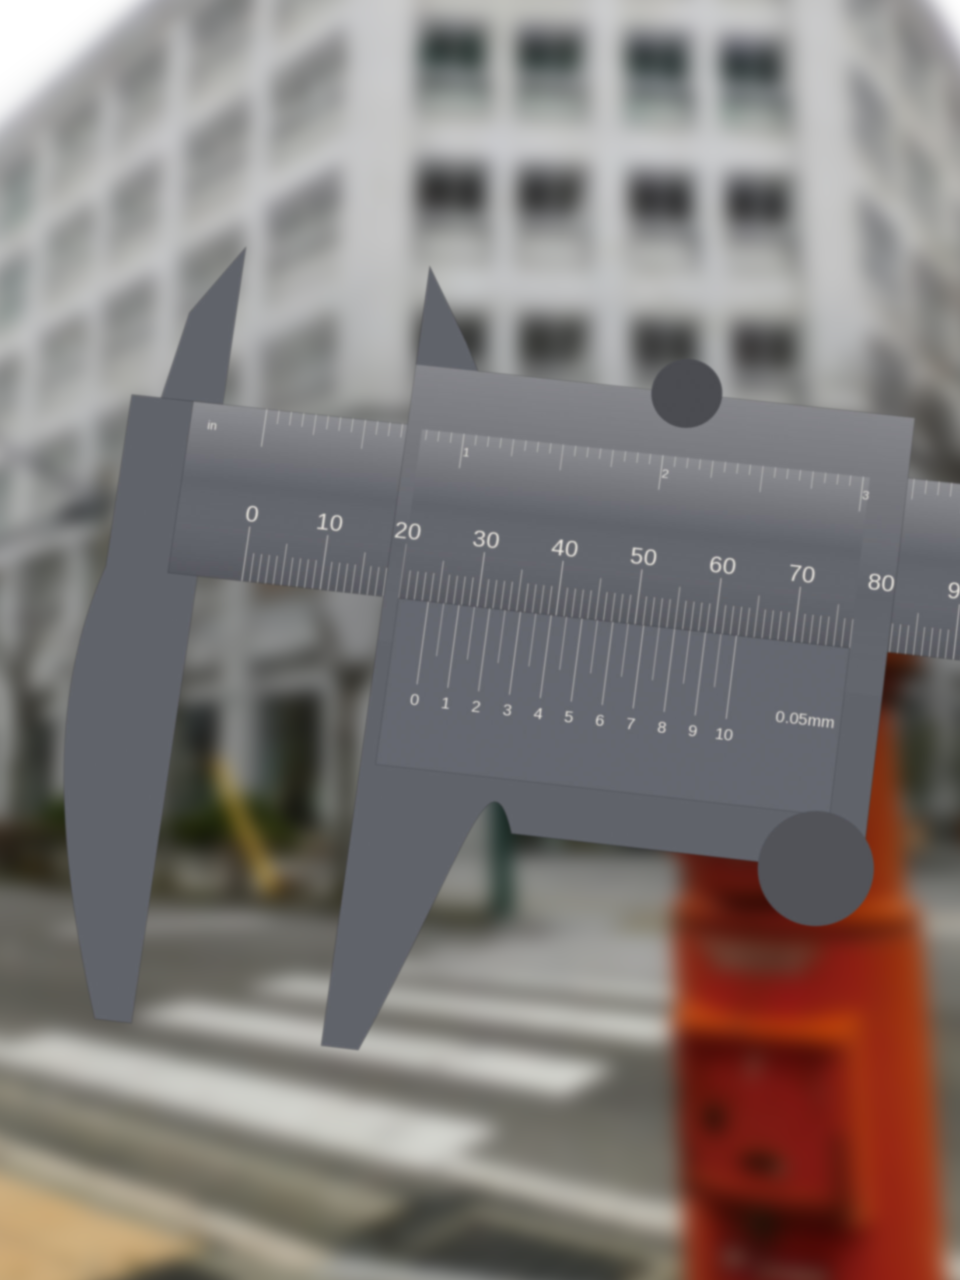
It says {"value": 23.8, "unit": "mm"}
